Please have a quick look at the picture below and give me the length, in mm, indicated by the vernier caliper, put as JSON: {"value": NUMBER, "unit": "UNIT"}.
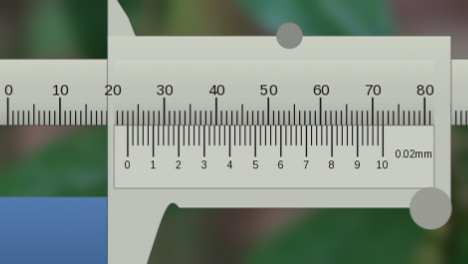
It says {"value": 23.0, "unit": "mm"}
